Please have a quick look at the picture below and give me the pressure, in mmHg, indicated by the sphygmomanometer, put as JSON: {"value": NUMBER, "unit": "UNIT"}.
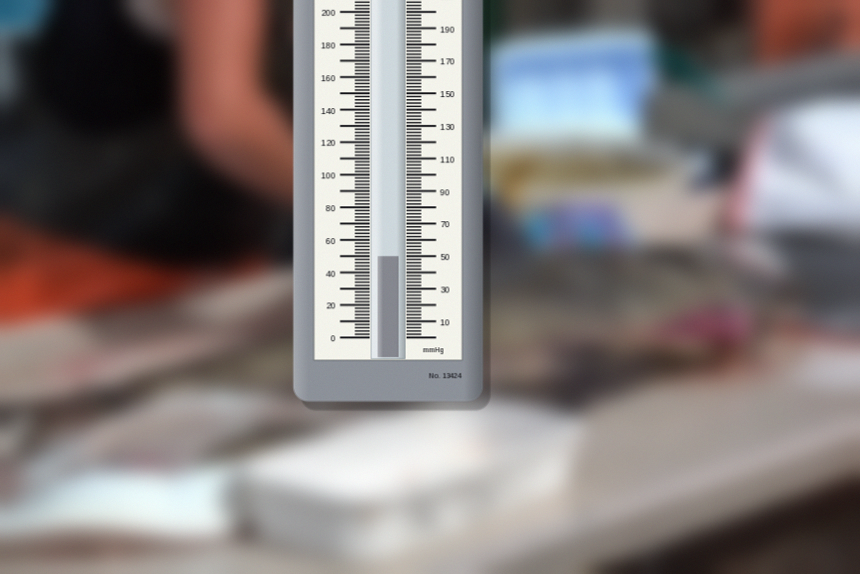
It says {"value": 50, "unit": "mmHg"}
